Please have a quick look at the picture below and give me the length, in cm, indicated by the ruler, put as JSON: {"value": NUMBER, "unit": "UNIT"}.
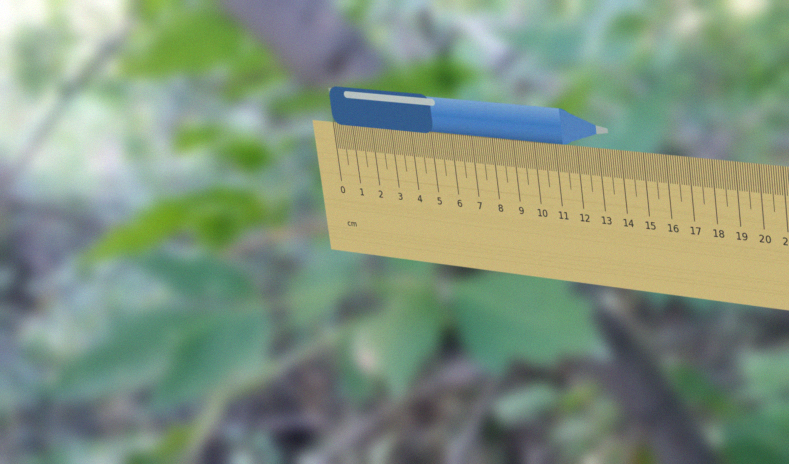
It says {"value": 13.5, "unit": "cm"}
